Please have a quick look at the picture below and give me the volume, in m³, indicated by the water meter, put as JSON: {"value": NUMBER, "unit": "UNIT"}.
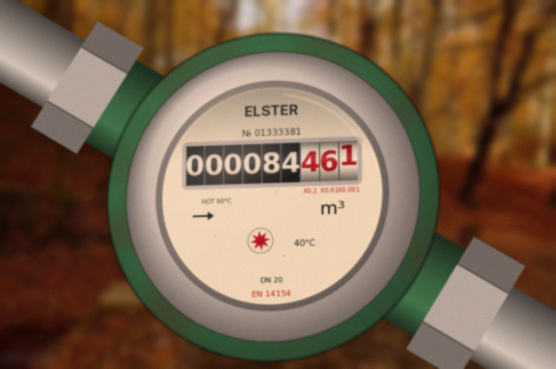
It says {"value": 84.461, "unit": "m³"}
